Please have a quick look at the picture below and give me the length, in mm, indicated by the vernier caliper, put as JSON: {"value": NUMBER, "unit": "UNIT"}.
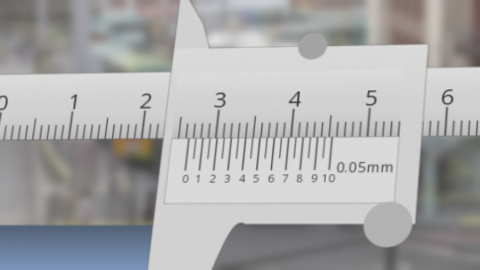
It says {"value": 26.4, "unit": "mm"}
